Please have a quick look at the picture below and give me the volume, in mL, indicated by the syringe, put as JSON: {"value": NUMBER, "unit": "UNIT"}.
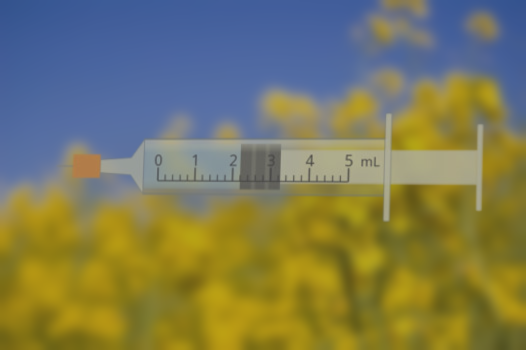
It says {"value": 2.2, "unit": "mL"}
